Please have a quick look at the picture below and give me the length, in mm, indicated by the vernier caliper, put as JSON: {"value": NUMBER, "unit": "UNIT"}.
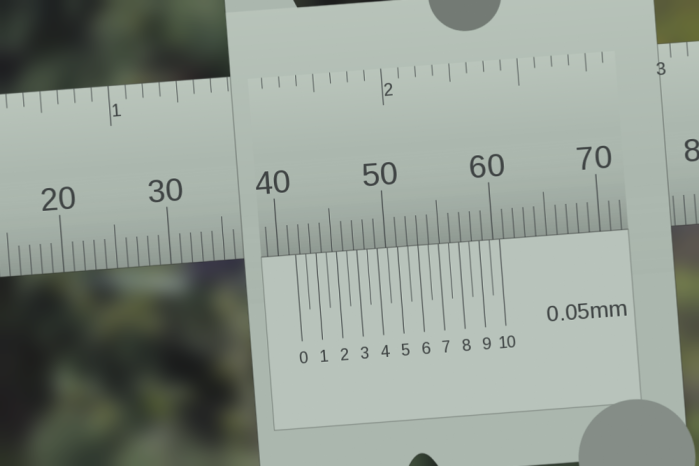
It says {"value": 41.6, "unit": "mm"}
